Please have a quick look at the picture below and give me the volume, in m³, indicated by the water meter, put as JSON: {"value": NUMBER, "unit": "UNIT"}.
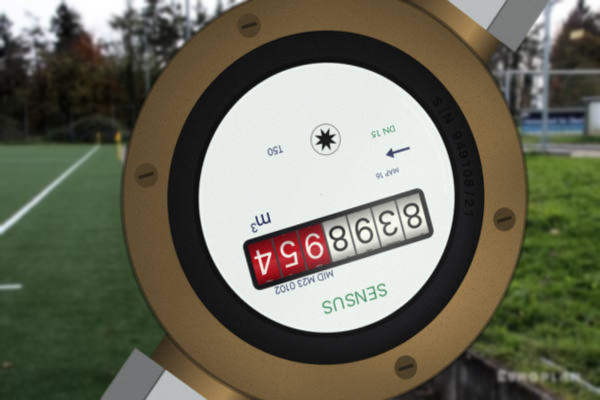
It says {"value": 8398.954, "unit": "m³"}
